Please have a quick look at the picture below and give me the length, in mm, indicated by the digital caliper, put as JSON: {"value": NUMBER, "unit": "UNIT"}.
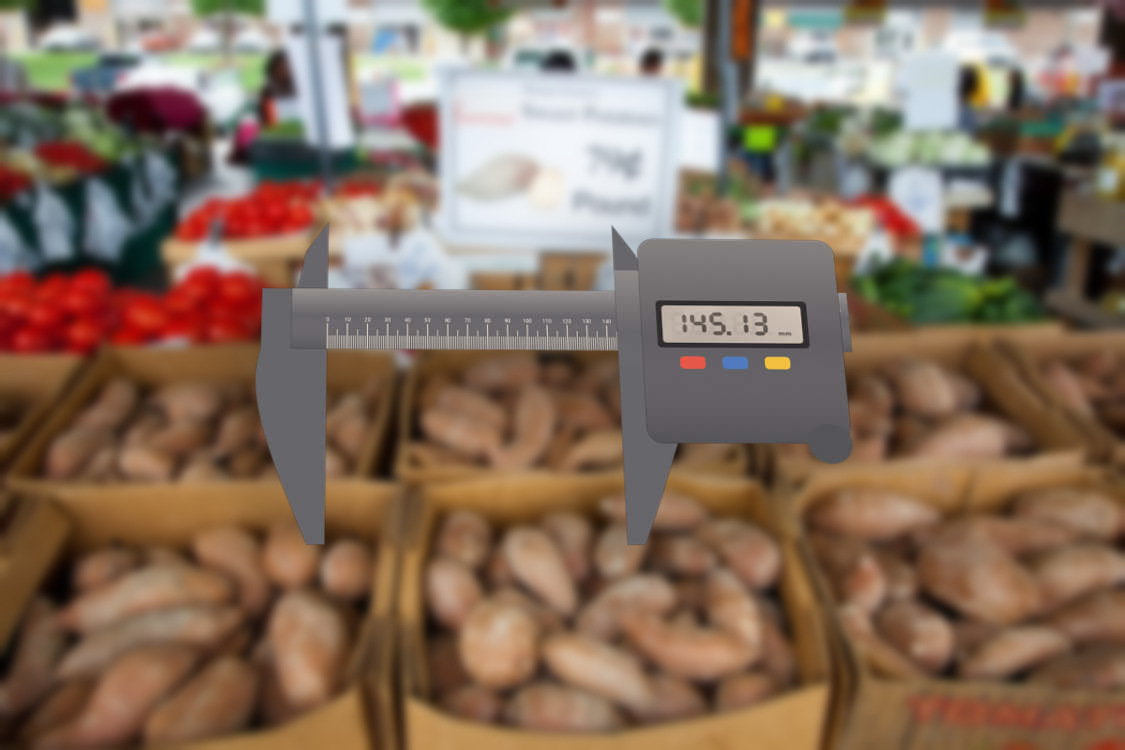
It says {"value": 145.13, "unit": "mm"}
